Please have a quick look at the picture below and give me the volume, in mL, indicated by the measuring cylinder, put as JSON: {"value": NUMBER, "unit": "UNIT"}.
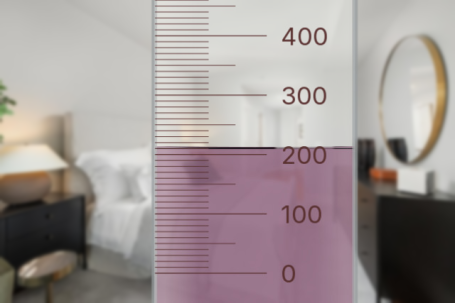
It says {"value": 210, "unit": "mL"}
